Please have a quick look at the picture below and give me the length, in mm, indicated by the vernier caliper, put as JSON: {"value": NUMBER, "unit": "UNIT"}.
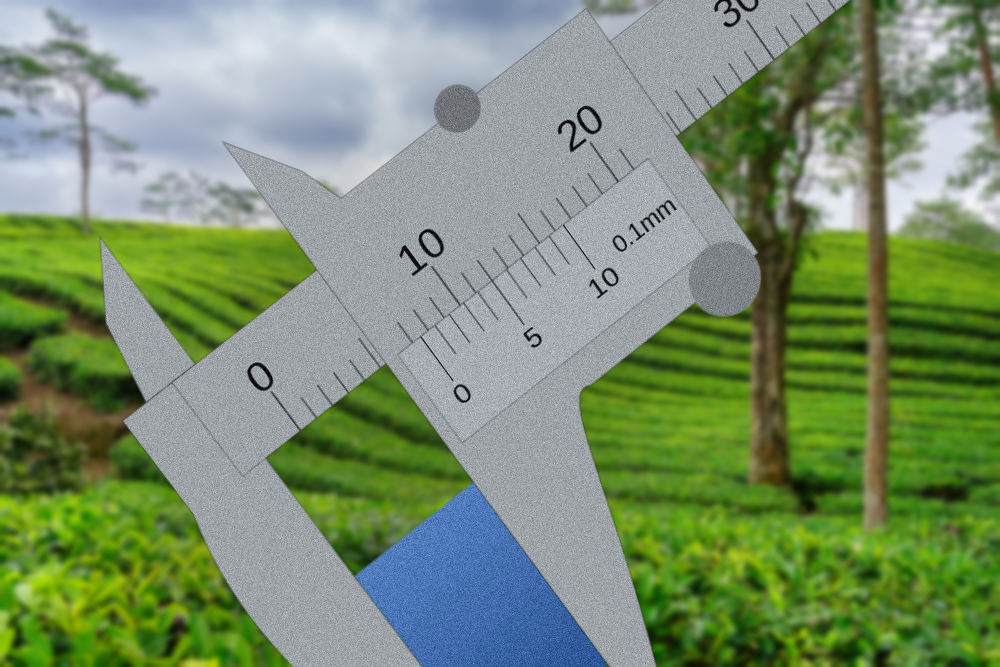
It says {"value": 7.5, "unit": "mm"}
